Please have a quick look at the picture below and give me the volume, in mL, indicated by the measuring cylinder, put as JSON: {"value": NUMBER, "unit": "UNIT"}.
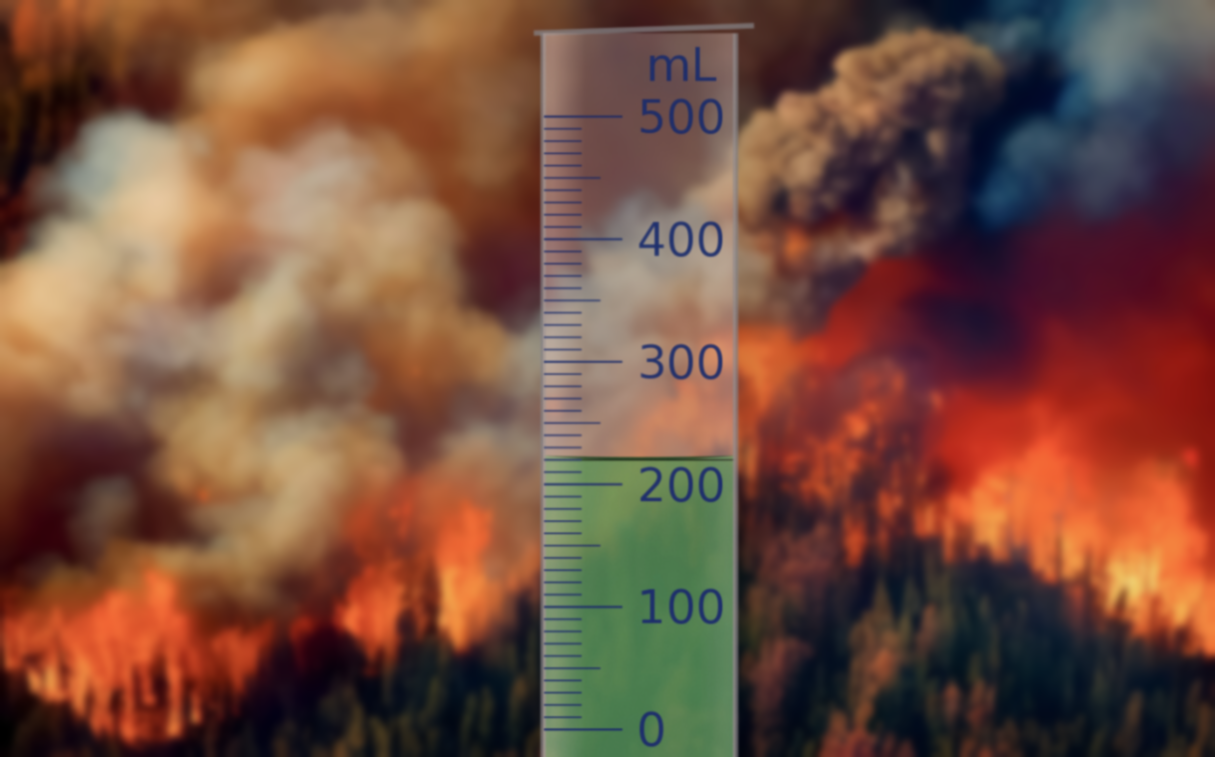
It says {"value": 220, "unit": "mL"}
